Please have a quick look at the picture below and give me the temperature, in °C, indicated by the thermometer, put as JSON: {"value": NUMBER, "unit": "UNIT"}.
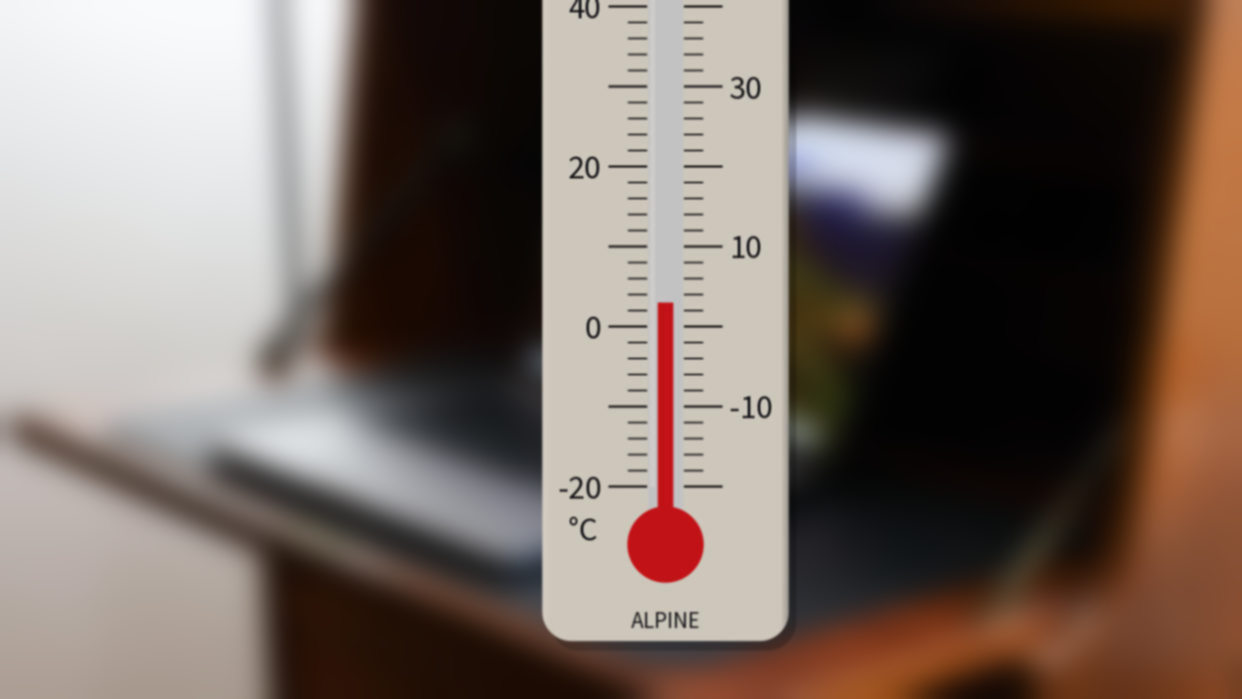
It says {"value": 3, "unit": "°C"}
